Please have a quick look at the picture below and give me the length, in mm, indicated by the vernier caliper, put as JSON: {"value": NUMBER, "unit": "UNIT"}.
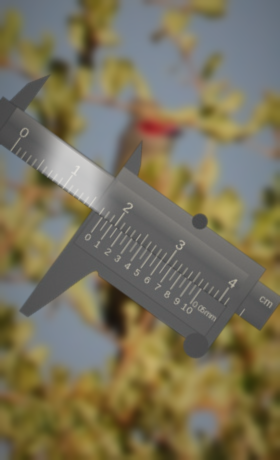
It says {"value": 17.6, "unit": "mm"}
